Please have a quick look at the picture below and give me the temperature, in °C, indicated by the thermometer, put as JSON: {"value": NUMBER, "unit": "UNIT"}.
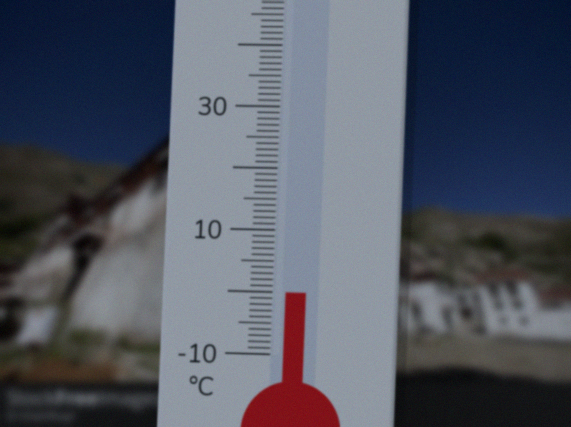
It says {"value": 0, "unit": "°C"}
